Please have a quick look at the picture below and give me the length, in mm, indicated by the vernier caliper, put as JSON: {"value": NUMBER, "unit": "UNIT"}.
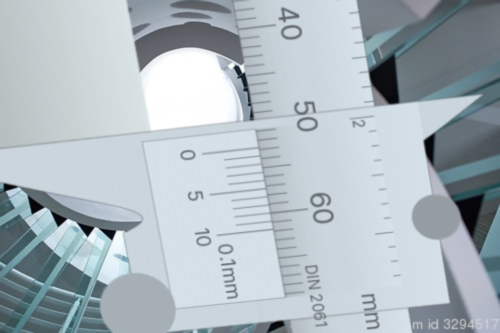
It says {"value": 52.8, "unit": "mm"}
